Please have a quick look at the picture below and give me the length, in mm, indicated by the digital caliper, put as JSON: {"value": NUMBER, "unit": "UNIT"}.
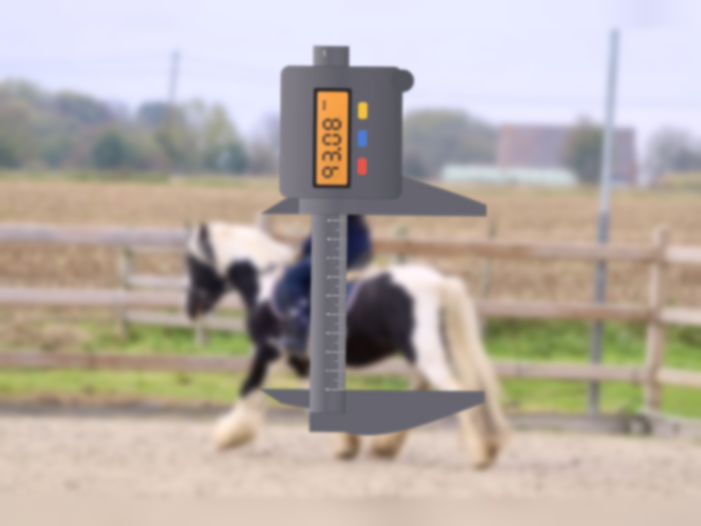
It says {"value": 93.08, "unit": "mm"}
